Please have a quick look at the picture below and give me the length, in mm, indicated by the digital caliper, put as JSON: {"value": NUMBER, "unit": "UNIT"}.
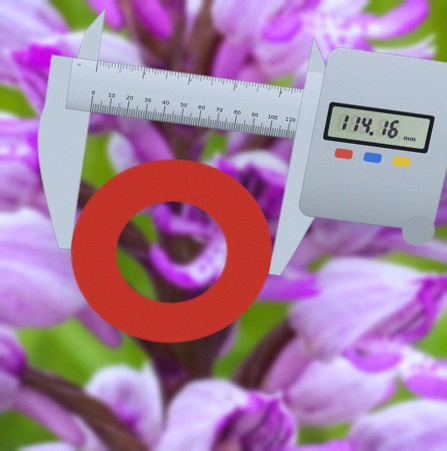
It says {"value": 114.16, "unit": "mm"}
